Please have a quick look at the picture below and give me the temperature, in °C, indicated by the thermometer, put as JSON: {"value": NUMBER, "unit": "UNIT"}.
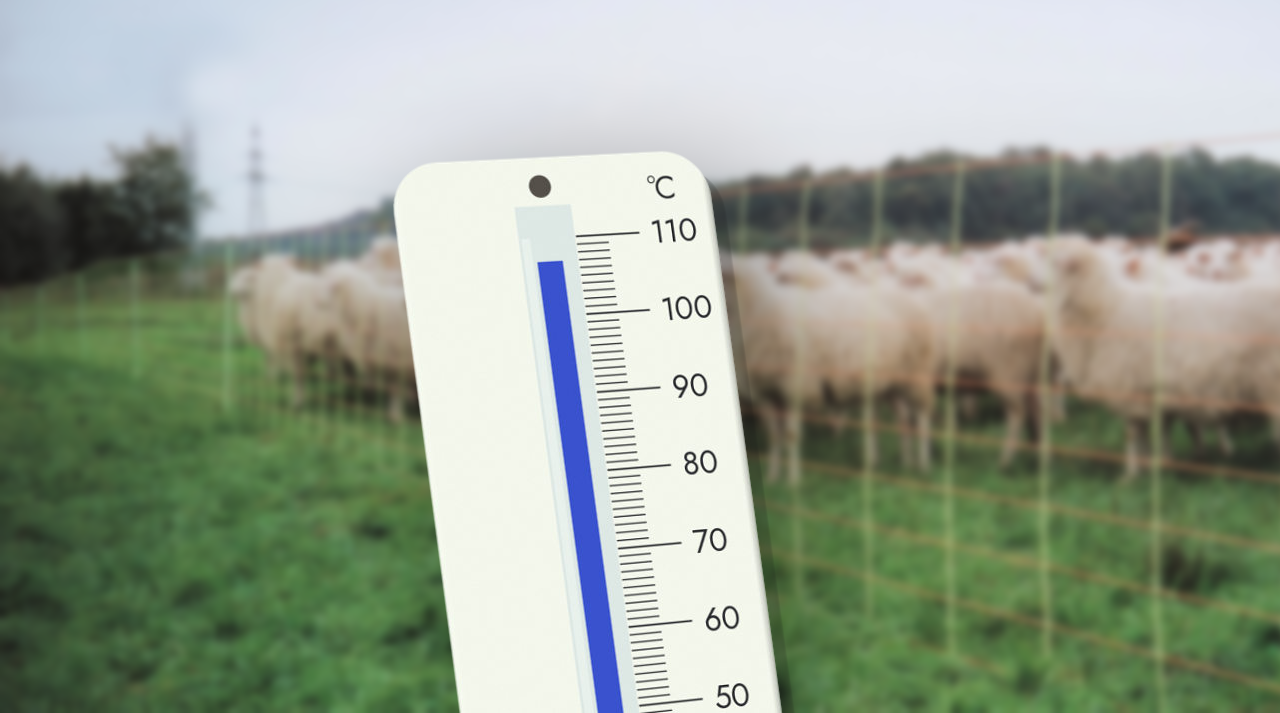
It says {"value": 107, "unit": "°C"}
